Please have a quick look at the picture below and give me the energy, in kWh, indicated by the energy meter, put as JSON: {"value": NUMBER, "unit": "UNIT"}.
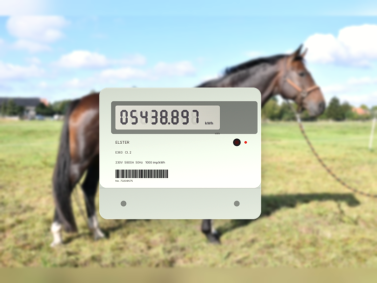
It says {"value": 5438.897, "unit": "kWh"}
